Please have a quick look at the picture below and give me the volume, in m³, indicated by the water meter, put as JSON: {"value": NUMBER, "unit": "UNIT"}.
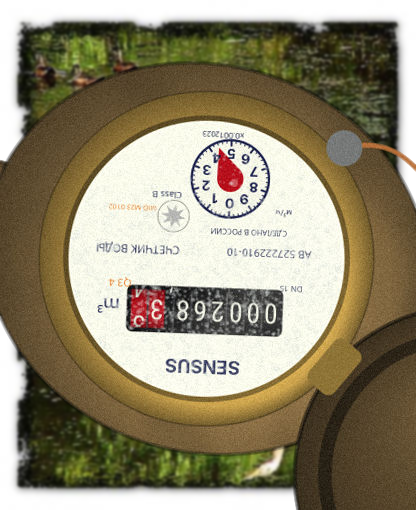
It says {"value": 268.334, "unit": "m³"}
